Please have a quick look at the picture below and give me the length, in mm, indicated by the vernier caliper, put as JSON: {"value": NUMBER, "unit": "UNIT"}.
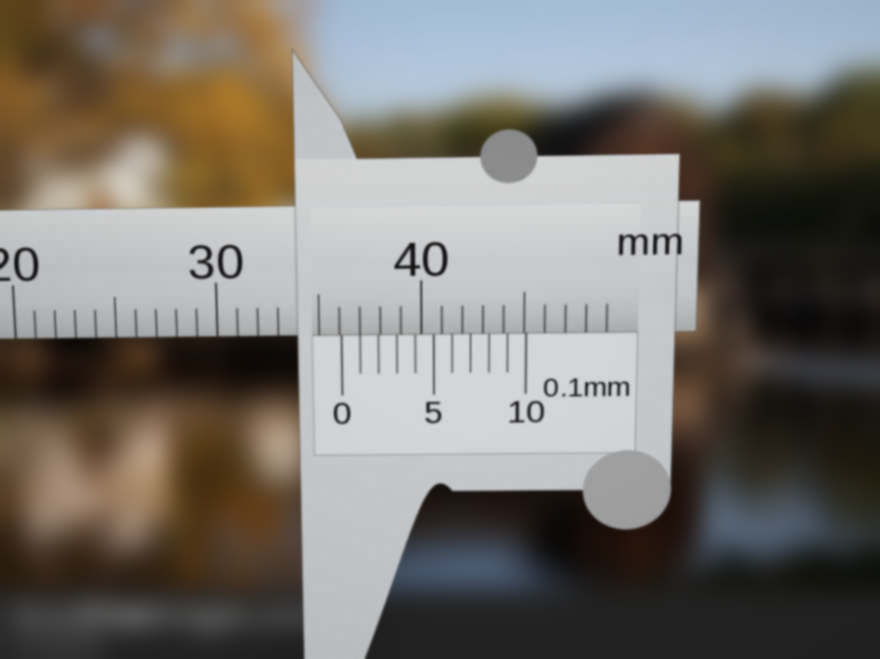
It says {"value": 36.1, "unit": "mm"}
